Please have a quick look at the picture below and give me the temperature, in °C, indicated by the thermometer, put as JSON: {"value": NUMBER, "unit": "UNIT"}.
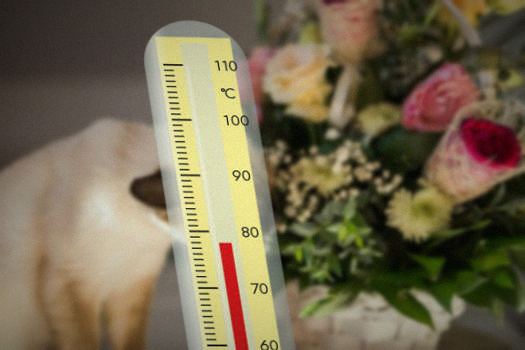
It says {"value": 78, "unit": "°C"}
